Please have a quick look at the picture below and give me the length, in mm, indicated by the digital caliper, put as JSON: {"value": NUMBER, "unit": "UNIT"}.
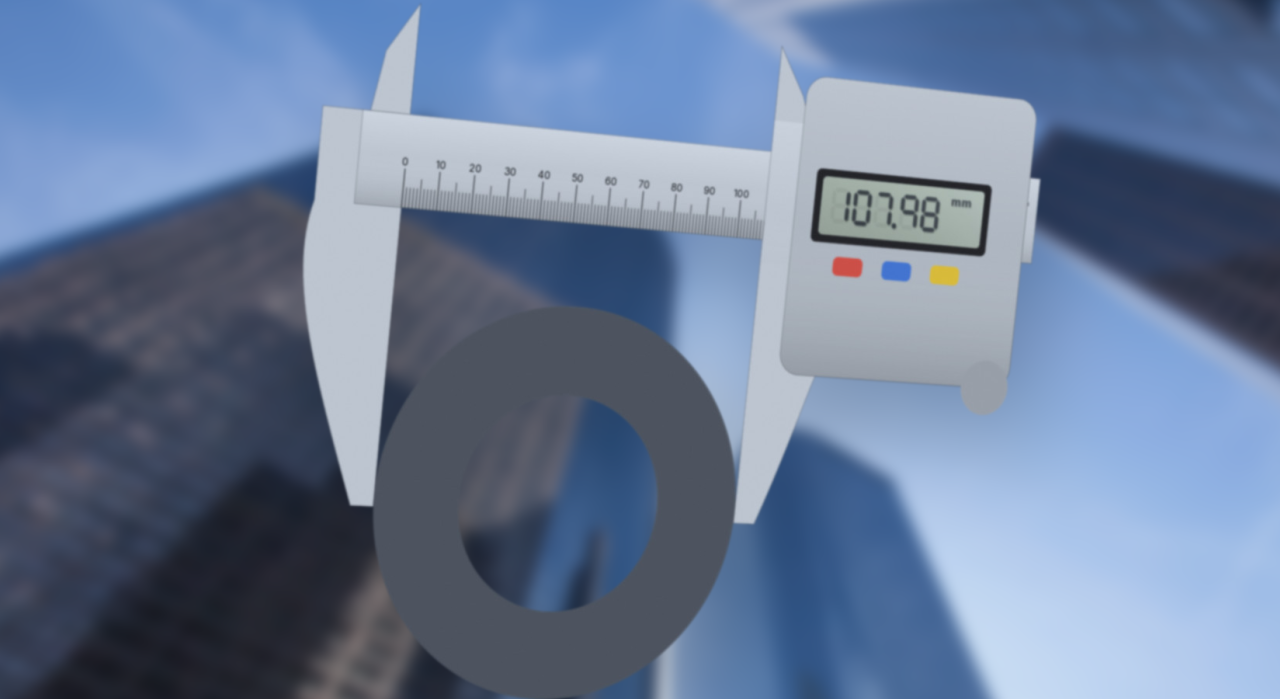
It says {"value": 107.98, "unit": "mm"}
